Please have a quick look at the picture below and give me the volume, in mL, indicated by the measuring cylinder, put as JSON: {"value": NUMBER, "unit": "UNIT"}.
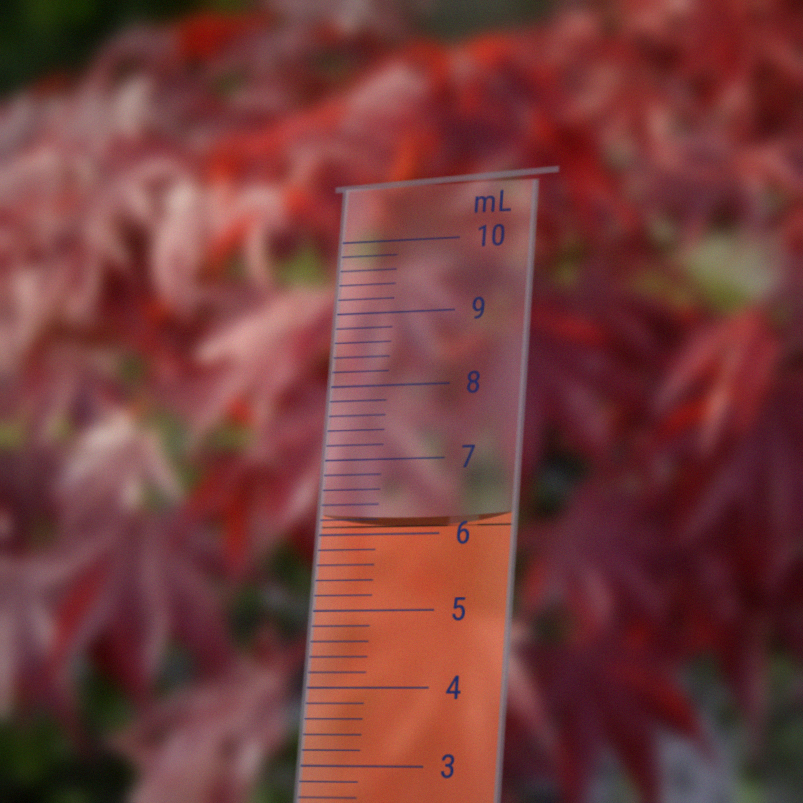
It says {"value": 6.1, "unit": "mL"}
